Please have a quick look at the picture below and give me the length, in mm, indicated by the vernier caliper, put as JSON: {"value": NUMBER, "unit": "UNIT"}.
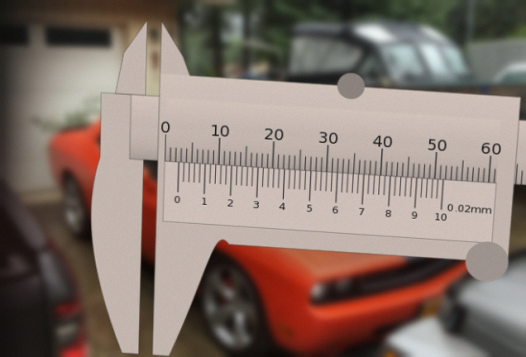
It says {"value": 2.6, "unit": "mm"}
